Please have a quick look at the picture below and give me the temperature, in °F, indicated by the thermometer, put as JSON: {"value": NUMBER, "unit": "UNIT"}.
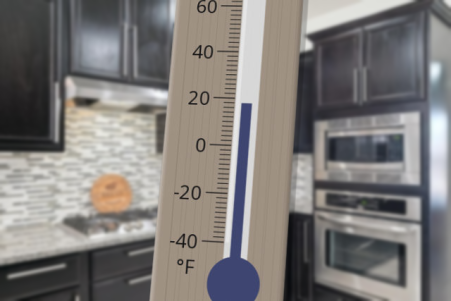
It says {"value": 18, "unit": "°F"}
